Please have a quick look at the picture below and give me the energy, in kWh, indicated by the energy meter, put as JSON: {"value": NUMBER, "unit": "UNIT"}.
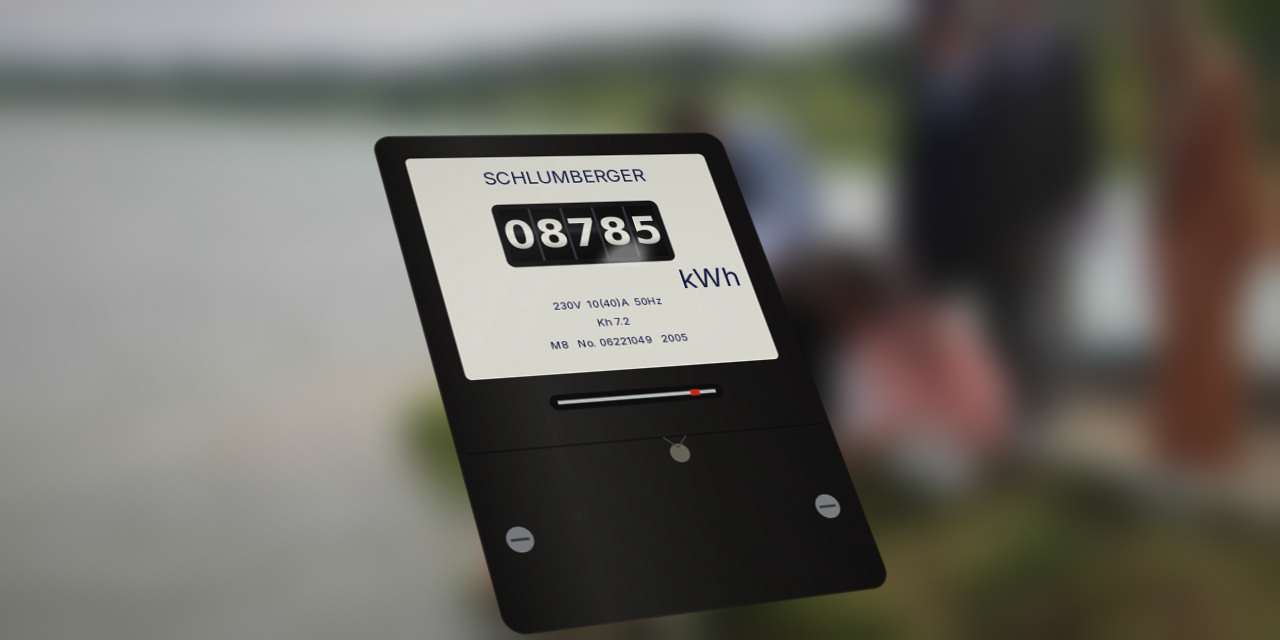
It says {"value": 8785, "unit": "kWh"}
